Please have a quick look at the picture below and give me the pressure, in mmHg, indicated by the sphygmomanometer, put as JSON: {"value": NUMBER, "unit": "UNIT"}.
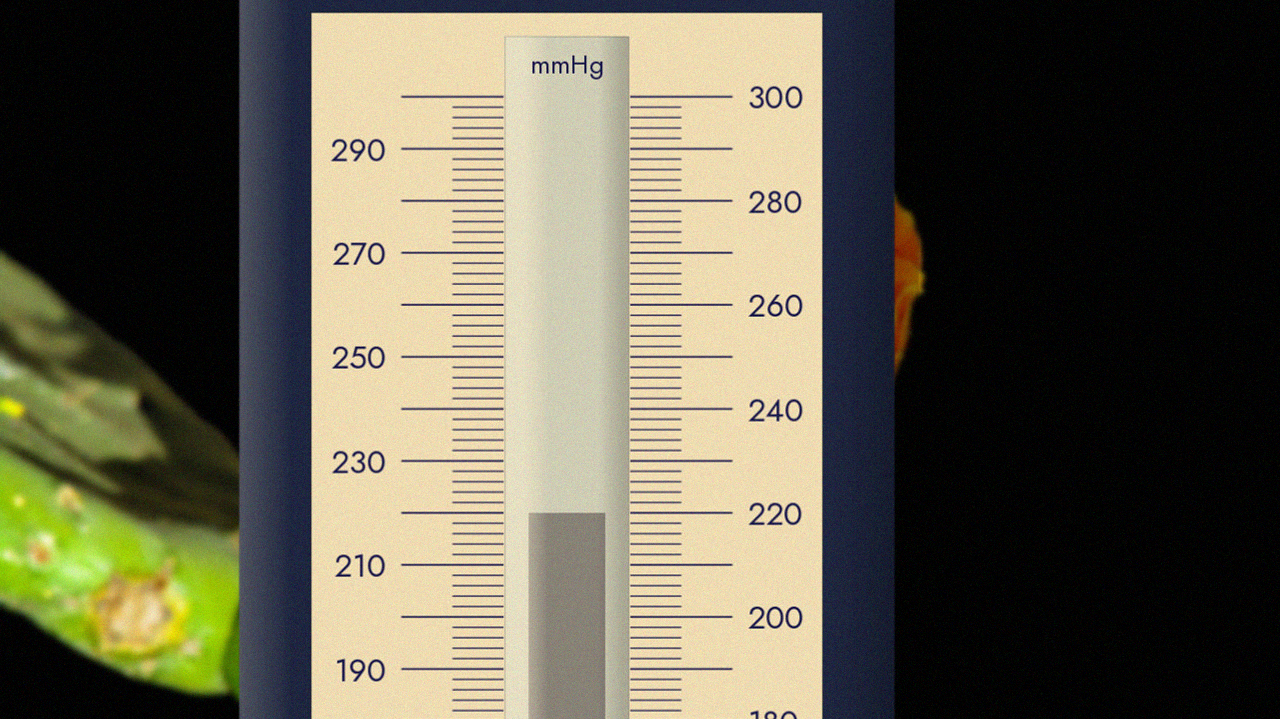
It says {"value": 220, "unit": "mmHg"}
